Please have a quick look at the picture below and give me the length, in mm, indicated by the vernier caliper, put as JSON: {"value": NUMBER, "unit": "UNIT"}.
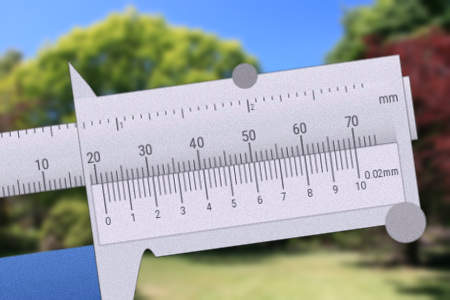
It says {"value": 21.0, "unit": "mm"}
